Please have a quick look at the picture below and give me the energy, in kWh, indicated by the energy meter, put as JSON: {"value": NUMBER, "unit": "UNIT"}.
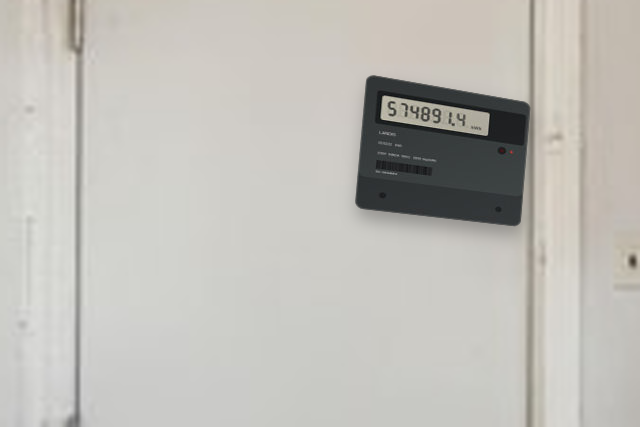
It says {"value": 574891.4, "unit": "kWh"}
